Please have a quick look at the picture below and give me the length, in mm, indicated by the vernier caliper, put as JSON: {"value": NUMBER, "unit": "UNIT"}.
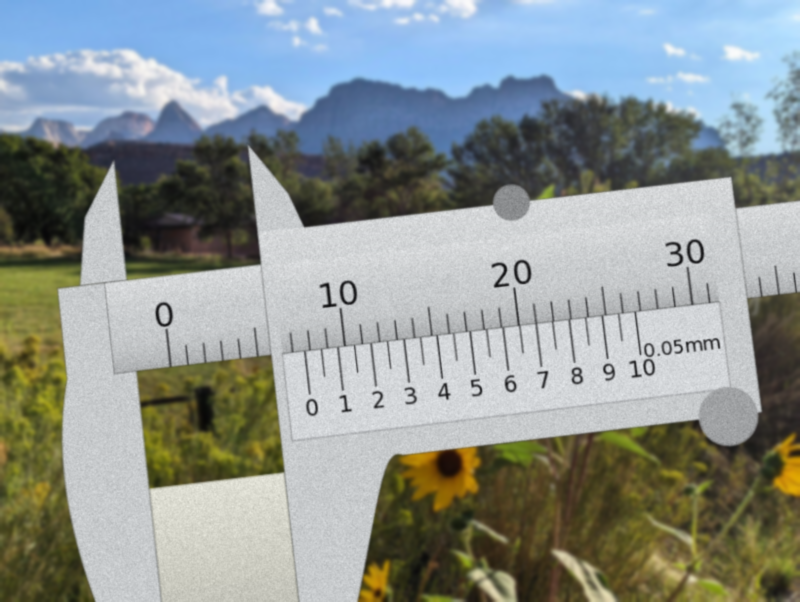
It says {"value": 7.7, "unit": "mm"}
